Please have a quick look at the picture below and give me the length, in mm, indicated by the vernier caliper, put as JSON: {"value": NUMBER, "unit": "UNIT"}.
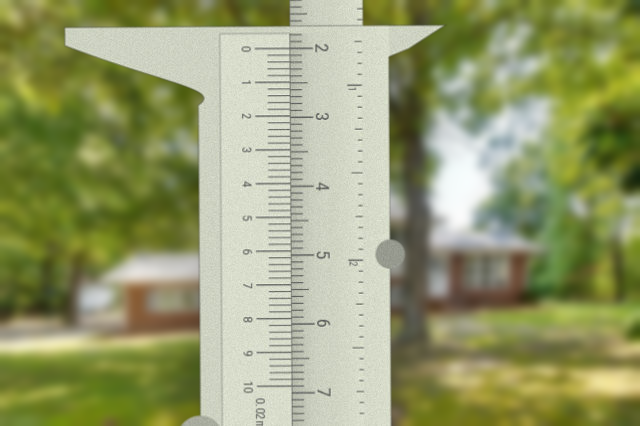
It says {"value": 20.0, "unit": "mm"}
